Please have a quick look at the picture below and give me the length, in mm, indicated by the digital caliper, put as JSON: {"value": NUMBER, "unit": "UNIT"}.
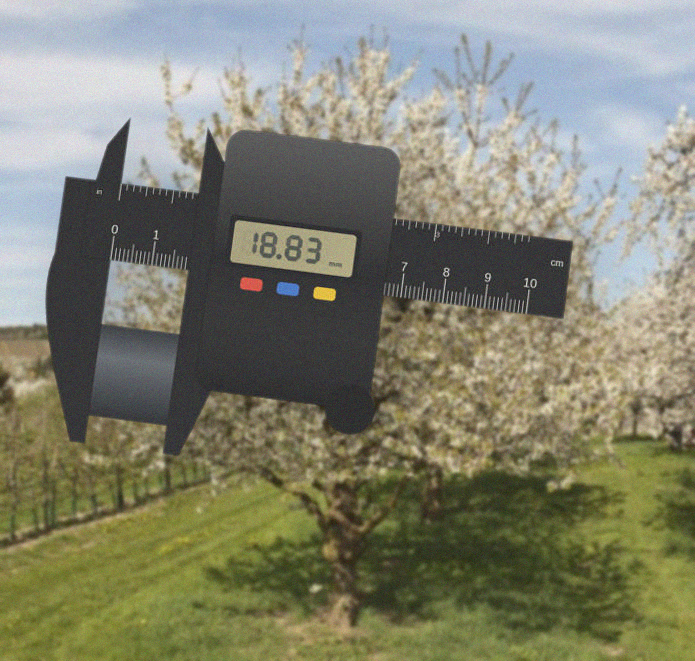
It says {"value": 18.83, "unit": "mm"}
